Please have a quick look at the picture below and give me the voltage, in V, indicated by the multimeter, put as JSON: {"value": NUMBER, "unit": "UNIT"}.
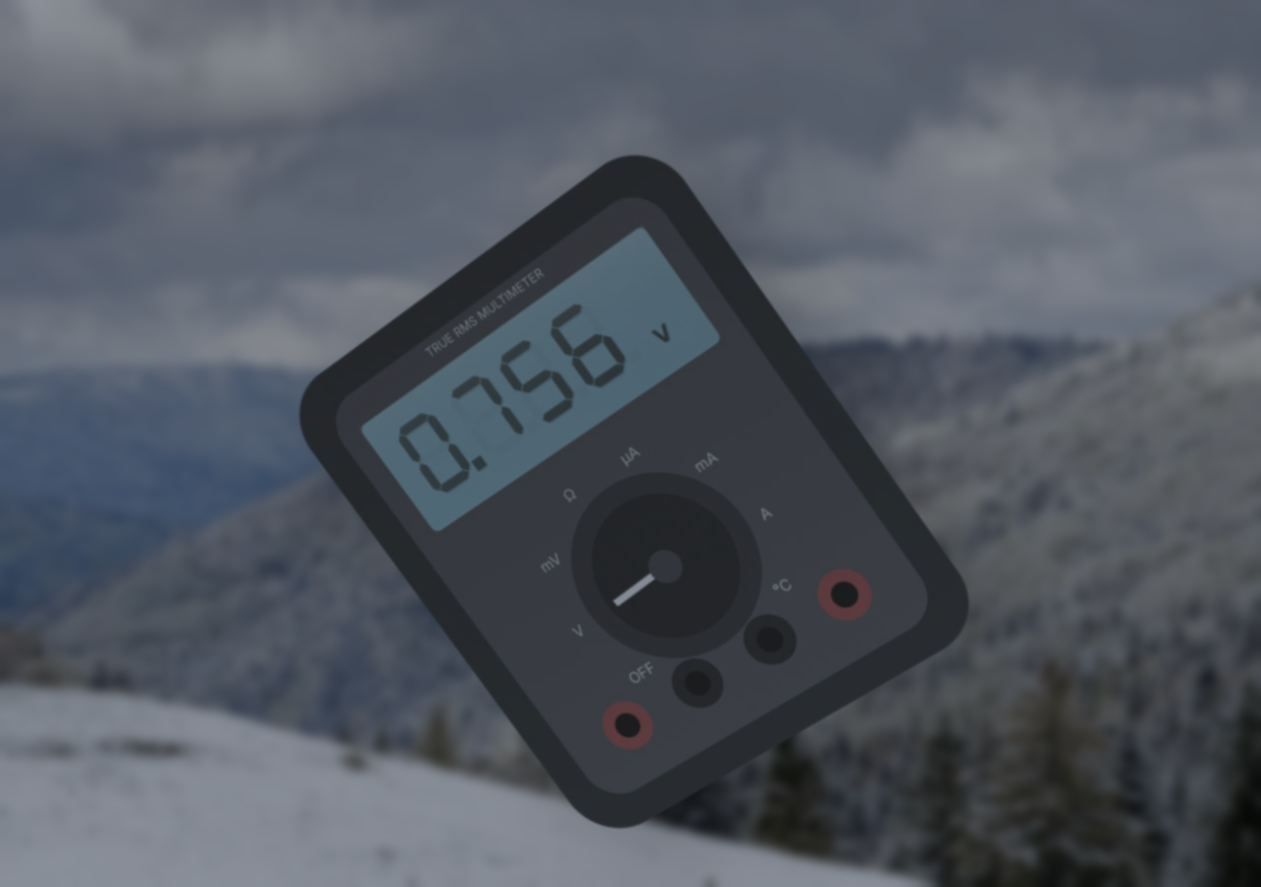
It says {"value": 0.756, "unit": "V"}
